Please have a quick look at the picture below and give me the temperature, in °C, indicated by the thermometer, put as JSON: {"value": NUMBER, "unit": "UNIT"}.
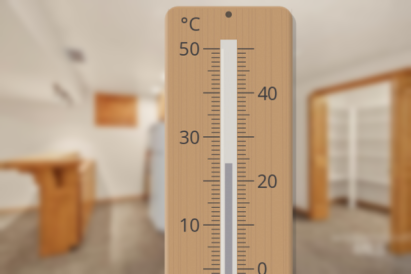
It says {"value": 24, "unit": "°C"}
